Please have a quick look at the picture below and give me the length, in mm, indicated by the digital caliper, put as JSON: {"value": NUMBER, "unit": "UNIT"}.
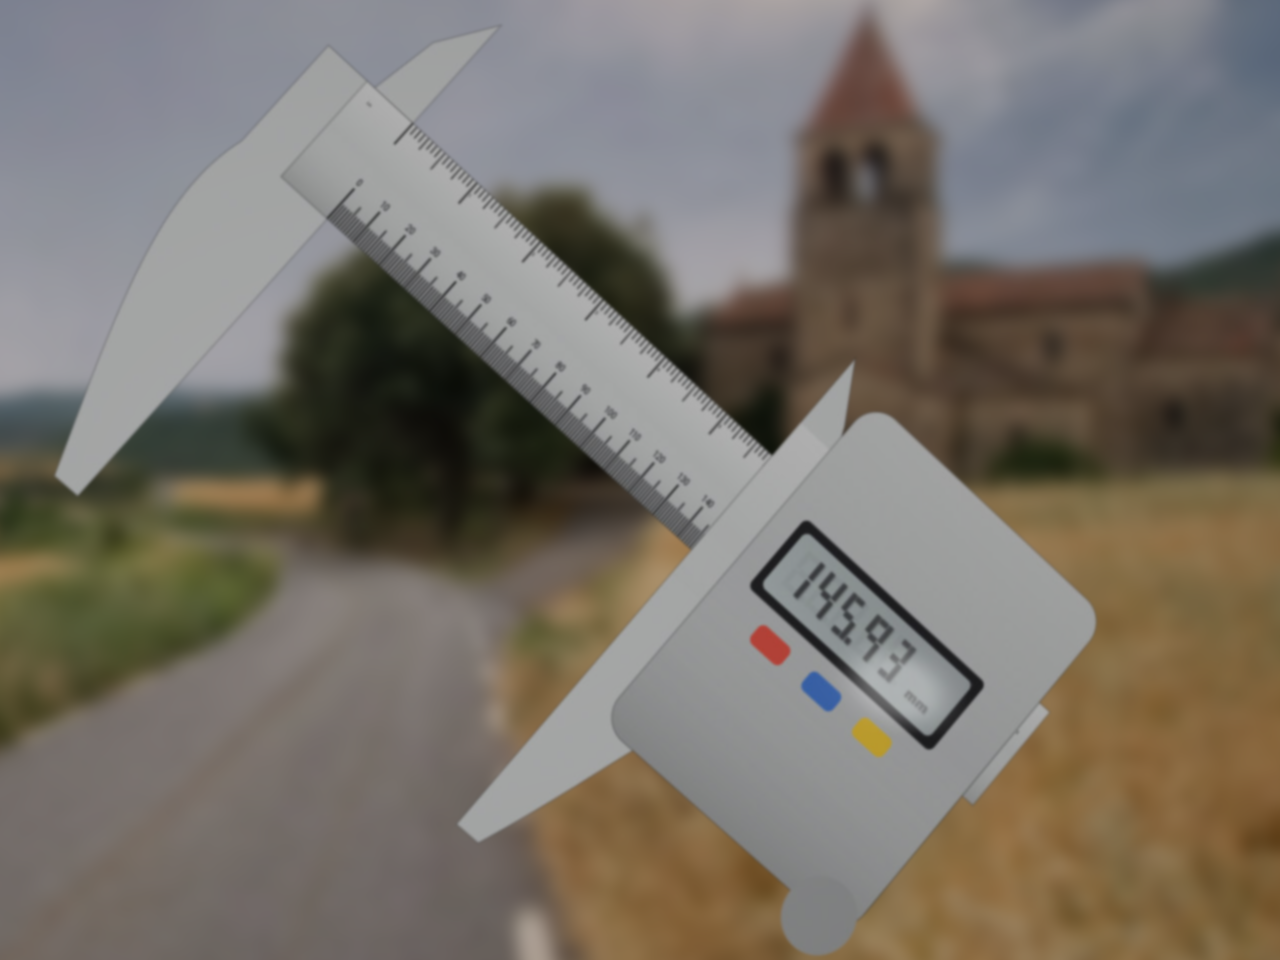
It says {"value": 145.93, "unit": "mm"}
